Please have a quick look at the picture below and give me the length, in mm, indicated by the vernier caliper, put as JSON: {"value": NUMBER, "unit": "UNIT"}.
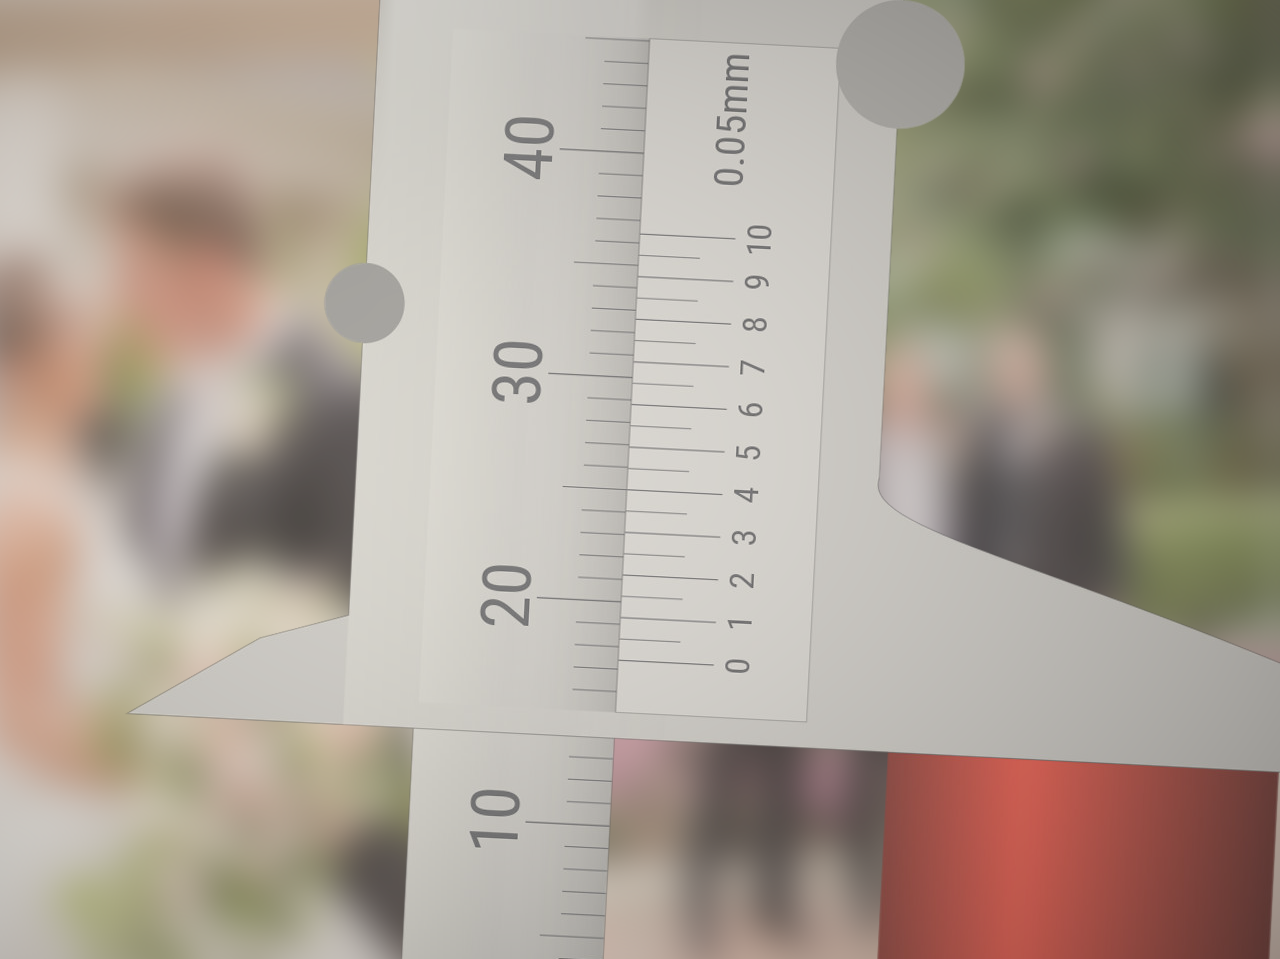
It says {"value": 17.4, "unit": "mm"}
